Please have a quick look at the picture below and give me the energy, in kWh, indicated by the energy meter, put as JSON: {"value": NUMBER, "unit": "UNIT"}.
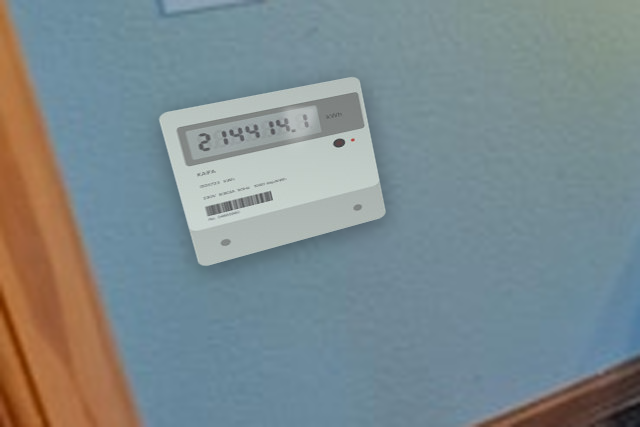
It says {"value": 214414.1, "unit": "kWh"}
